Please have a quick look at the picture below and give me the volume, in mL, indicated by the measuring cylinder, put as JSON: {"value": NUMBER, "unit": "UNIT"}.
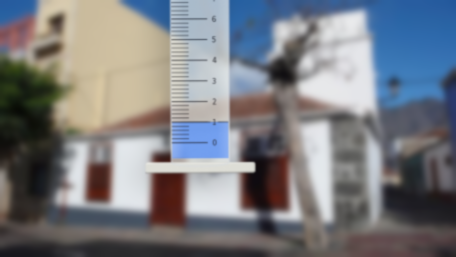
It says {"value": 1, "unit": "mL"}
